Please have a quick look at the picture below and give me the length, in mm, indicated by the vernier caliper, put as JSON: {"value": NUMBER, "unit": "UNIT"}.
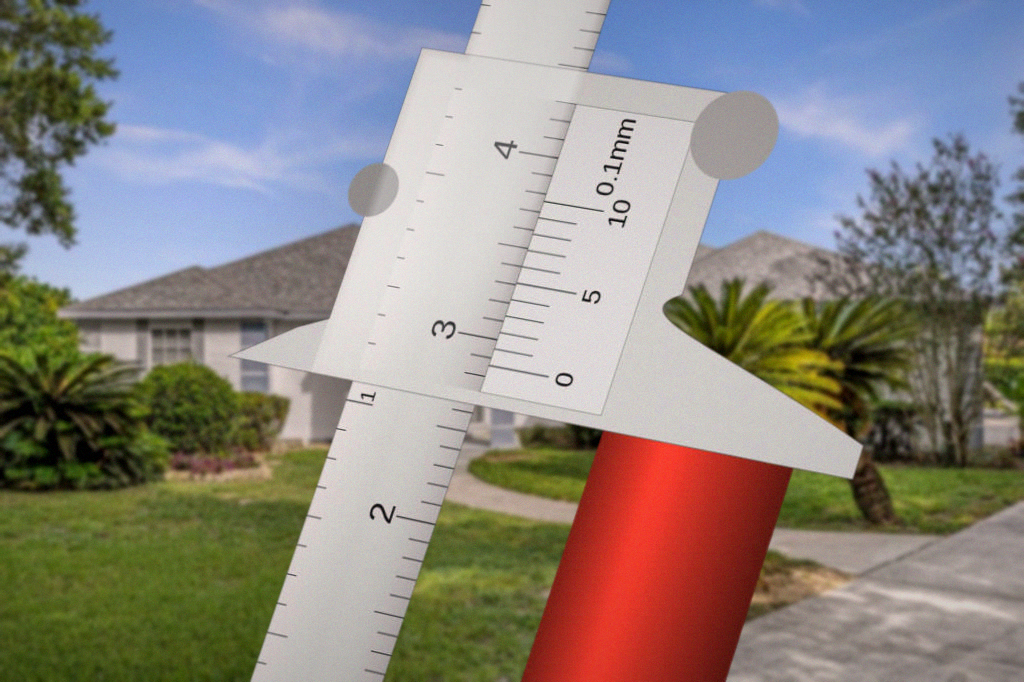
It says {"value": 28.6, "unit": "mm"}
